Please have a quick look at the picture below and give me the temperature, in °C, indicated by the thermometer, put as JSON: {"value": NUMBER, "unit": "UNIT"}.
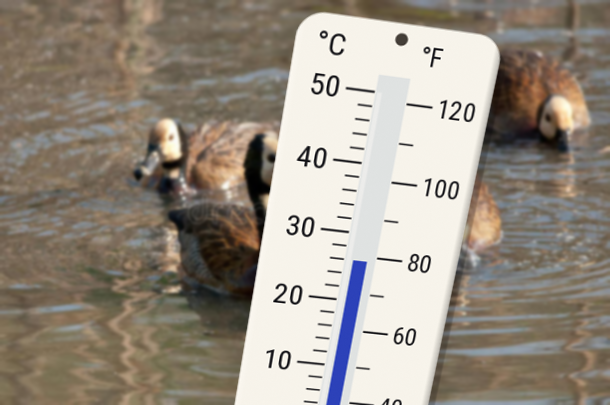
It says {"value": 26, "unit": "°C"}
